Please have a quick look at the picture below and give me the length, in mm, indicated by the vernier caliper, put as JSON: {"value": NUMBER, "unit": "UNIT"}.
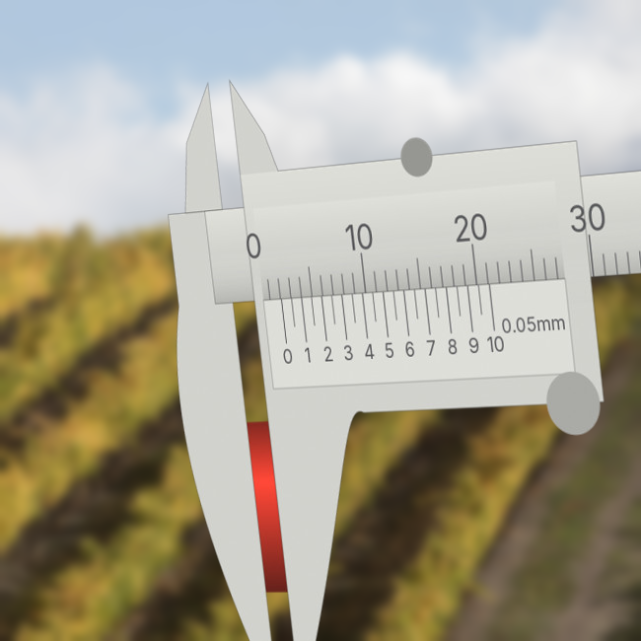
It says {"value": 2.1, "unit": "mm"}
